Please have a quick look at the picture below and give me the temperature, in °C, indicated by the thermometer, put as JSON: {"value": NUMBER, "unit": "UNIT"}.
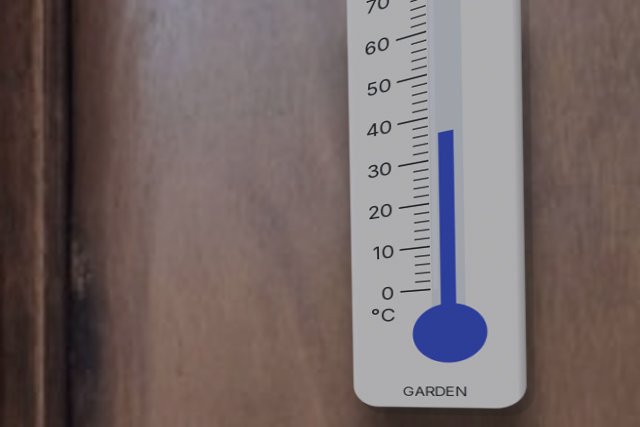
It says {"value": 36, "unit": "°C"}
